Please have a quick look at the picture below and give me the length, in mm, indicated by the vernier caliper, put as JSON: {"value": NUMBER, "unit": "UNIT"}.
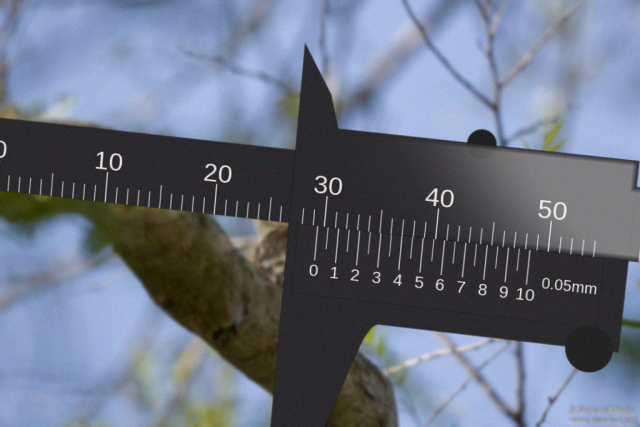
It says {"value": 29.4, "unit": "mm"}
